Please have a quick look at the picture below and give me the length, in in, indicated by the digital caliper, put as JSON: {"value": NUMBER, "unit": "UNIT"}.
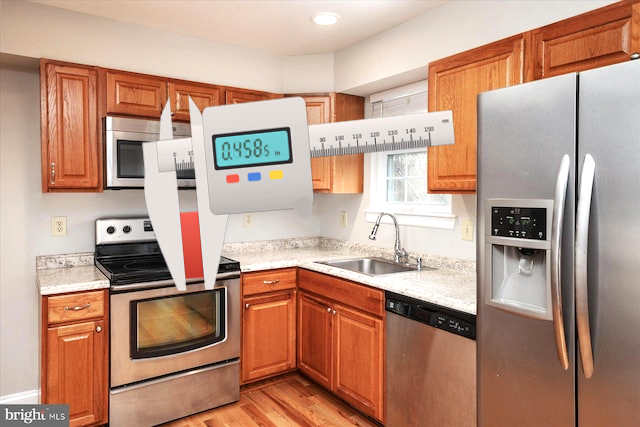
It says {"value": 0.4585, "unit": "in"}
